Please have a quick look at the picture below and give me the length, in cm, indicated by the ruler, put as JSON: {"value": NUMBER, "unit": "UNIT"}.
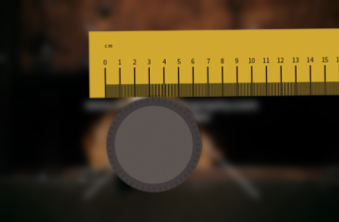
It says {"value": 6.5, "unit": "cm"}
